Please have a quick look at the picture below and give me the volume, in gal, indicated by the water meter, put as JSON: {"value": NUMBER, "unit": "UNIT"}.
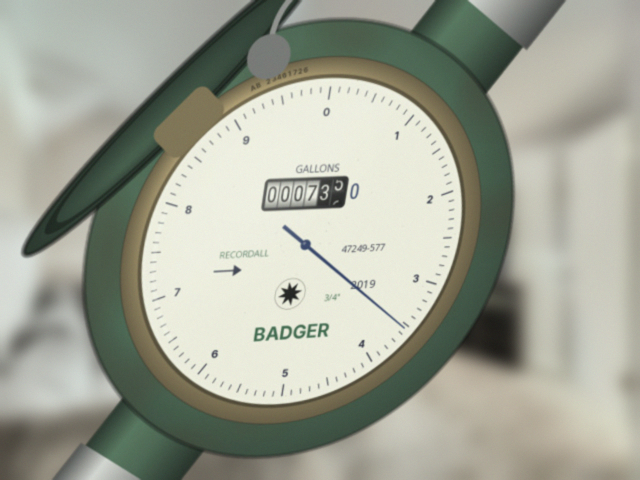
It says {"value": 7353.5, "unit": "gal"}
